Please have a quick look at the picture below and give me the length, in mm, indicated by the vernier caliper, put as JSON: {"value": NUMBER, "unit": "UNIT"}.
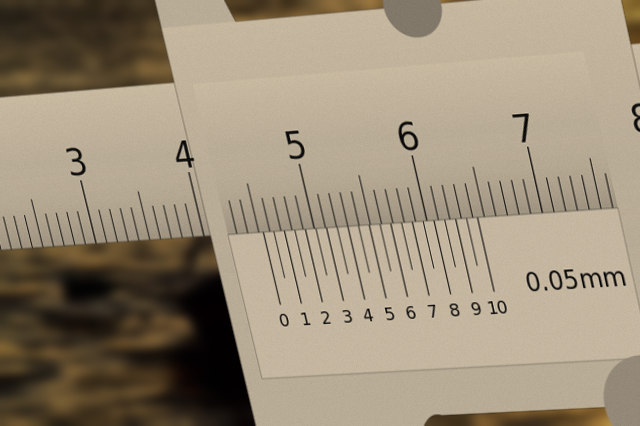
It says {"value": 45.4, "unit": "mm"}
